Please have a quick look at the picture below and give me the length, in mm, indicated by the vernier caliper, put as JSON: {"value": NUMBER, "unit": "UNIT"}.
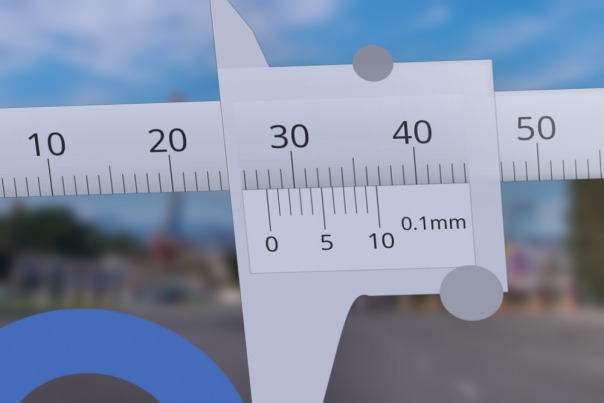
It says {"value": 27.7, "unit": "mm"}
